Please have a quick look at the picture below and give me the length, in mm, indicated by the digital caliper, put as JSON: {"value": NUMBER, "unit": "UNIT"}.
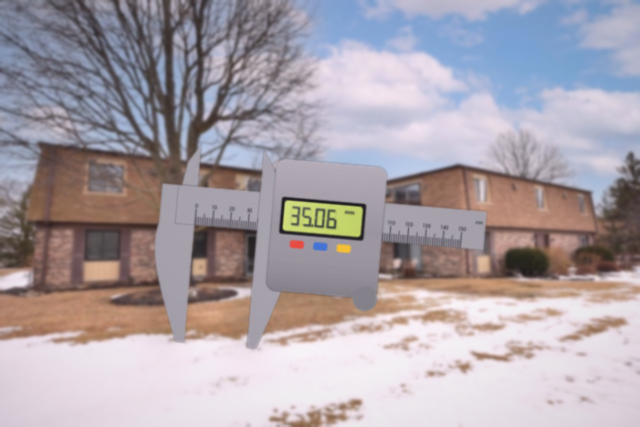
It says {"value": 35.06, "unit": "mm"}
